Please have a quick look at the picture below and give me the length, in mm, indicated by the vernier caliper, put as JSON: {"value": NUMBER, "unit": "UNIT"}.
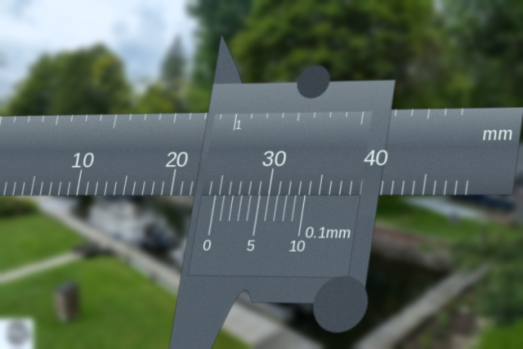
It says {"value": 24.6, "unit": "mm"}
